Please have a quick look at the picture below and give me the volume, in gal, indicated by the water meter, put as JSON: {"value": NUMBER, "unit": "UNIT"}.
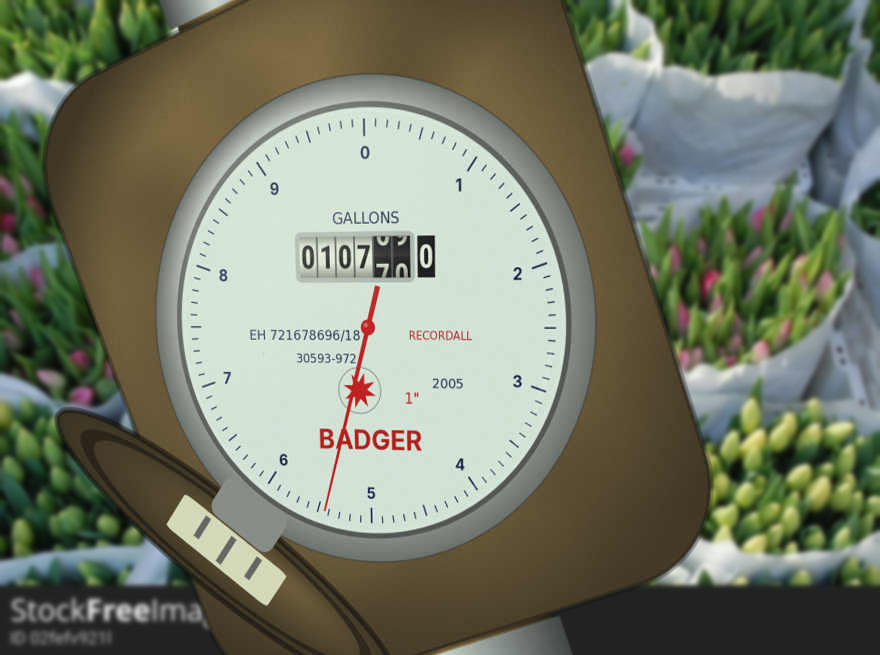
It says {"value": 107695.4, "unit": "gal"}
